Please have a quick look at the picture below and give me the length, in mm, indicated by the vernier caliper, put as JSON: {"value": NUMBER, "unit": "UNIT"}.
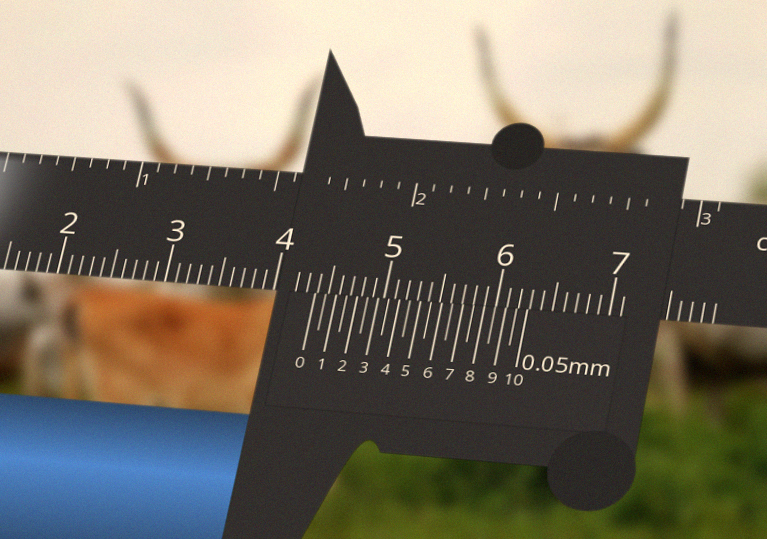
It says {"value": 43.8, "unit": "mm"}
